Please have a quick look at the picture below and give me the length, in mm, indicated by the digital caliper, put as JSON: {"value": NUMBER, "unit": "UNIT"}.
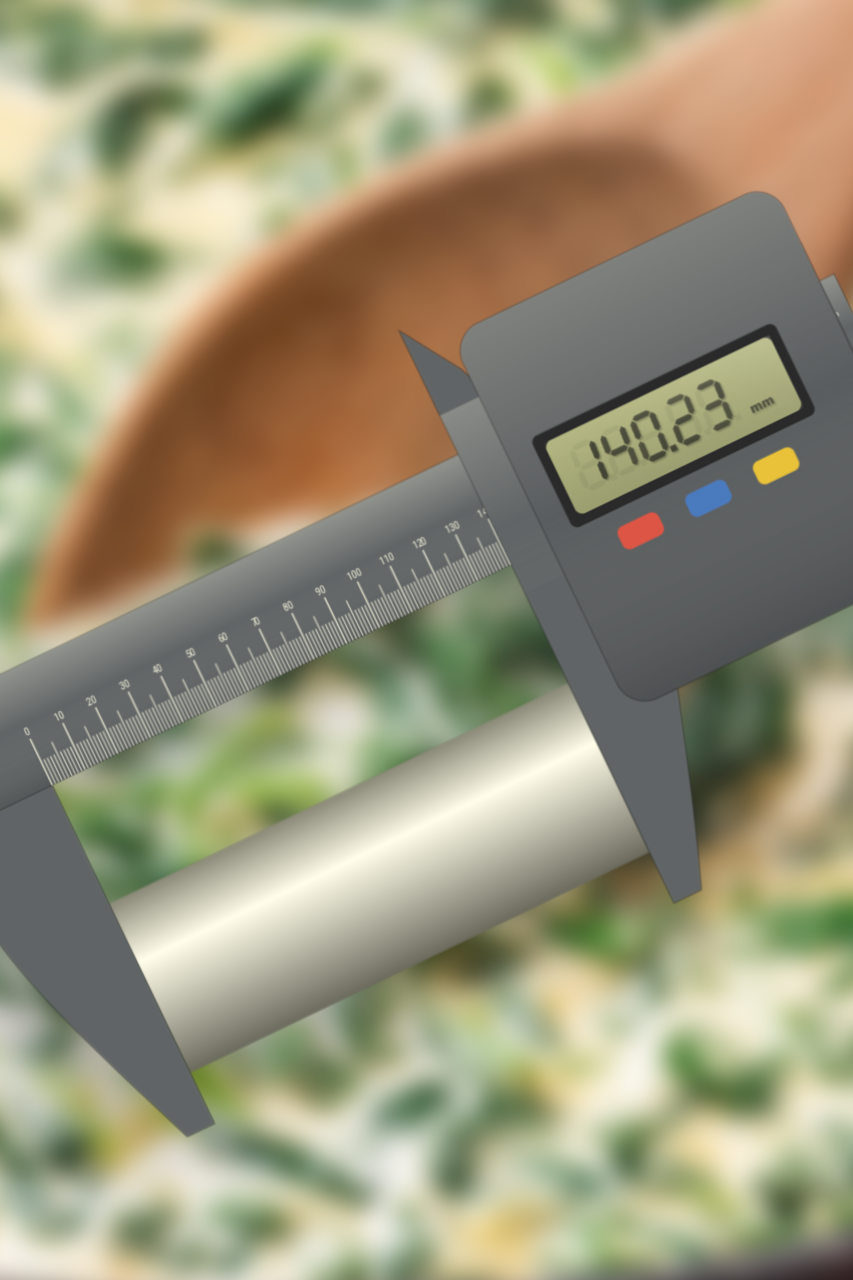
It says {"value": 140.23, "unit": "mm"}
